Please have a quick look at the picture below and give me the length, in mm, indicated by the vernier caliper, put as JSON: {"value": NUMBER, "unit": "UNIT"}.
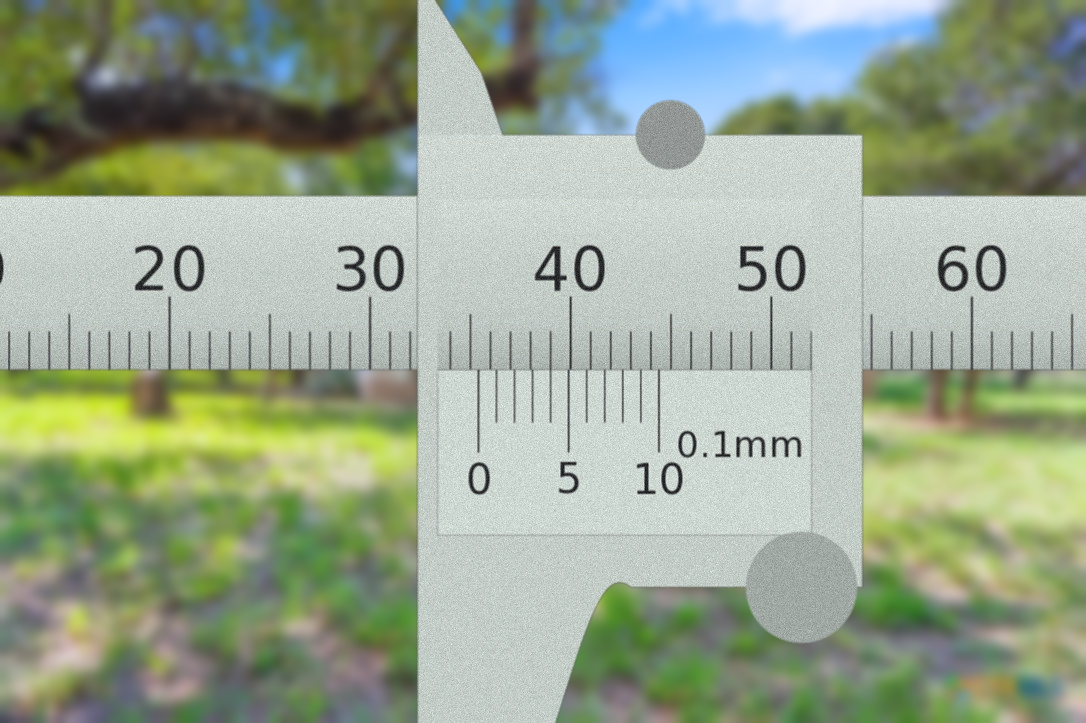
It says {"value": 35.4, "unit": "mm"}
